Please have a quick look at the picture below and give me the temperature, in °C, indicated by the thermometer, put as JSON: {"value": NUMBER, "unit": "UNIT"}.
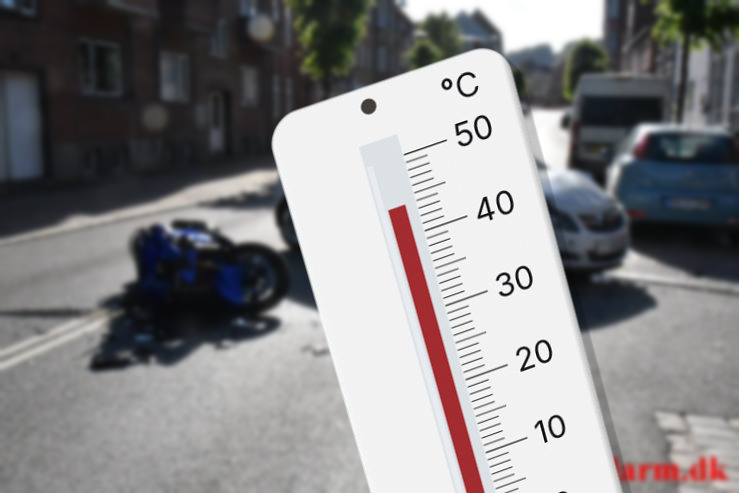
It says {"value": 44, "unit": "°C"}
